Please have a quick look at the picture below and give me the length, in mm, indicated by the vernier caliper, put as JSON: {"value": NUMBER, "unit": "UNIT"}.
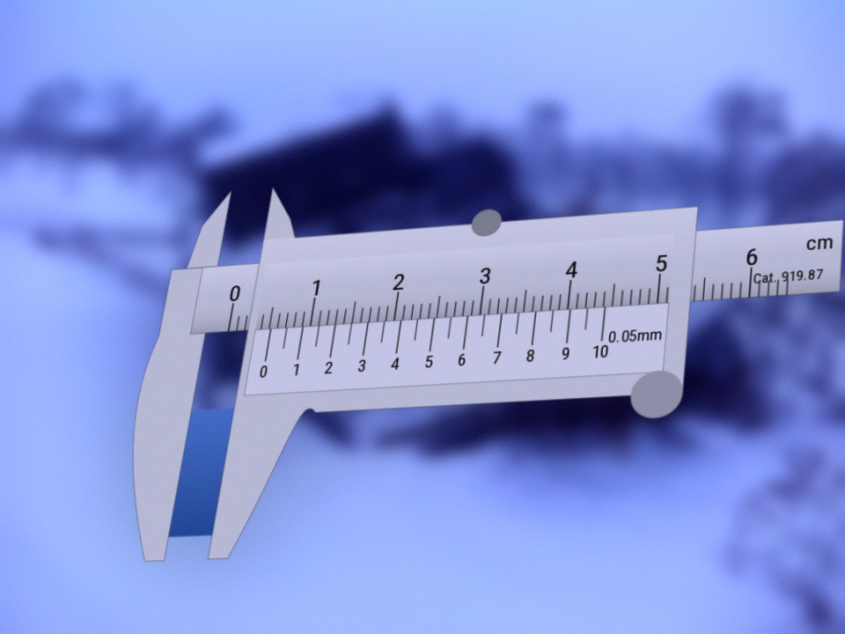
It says {"value": 5.2, "unit": "mm"}
